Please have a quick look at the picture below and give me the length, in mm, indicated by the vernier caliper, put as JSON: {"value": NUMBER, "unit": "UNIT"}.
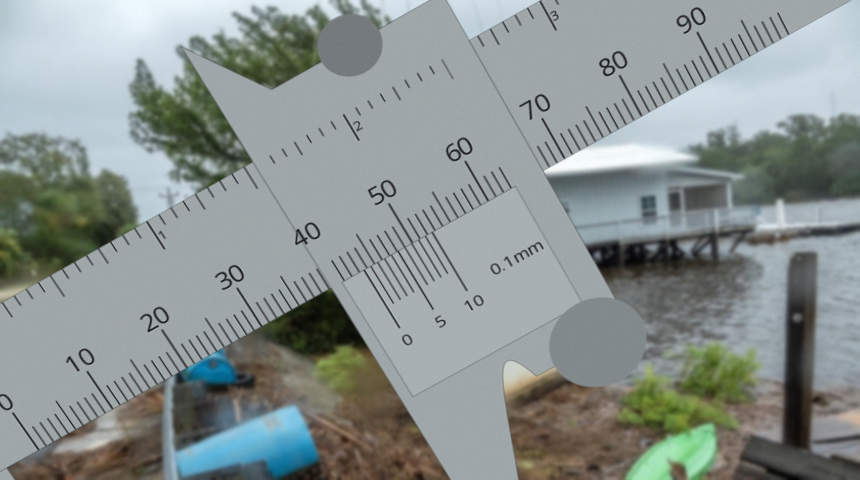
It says {"value": 43.6, "unit": "mm"}
